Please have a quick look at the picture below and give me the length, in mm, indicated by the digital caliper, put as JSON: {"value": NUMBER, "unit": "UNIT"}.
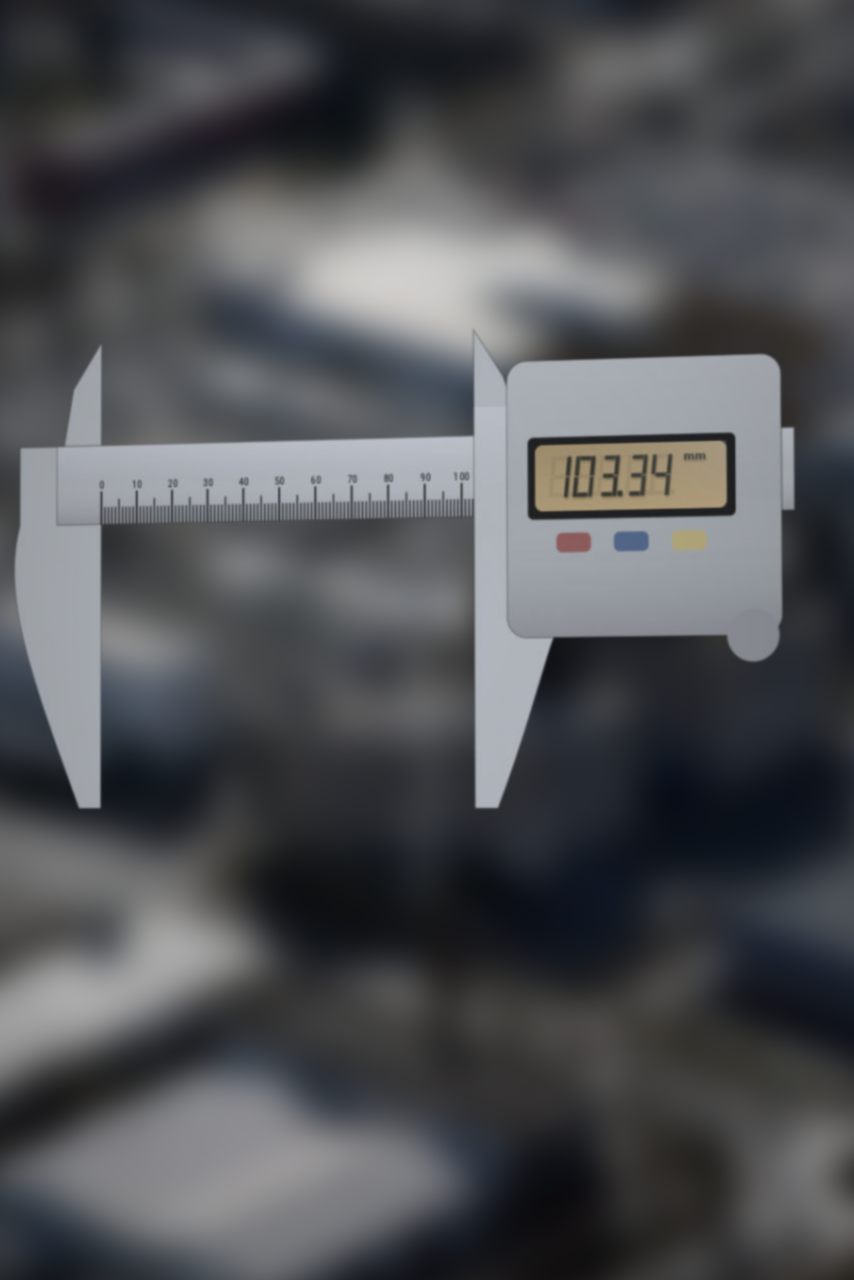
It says {"value": 103.34, "unit": "mm"}
